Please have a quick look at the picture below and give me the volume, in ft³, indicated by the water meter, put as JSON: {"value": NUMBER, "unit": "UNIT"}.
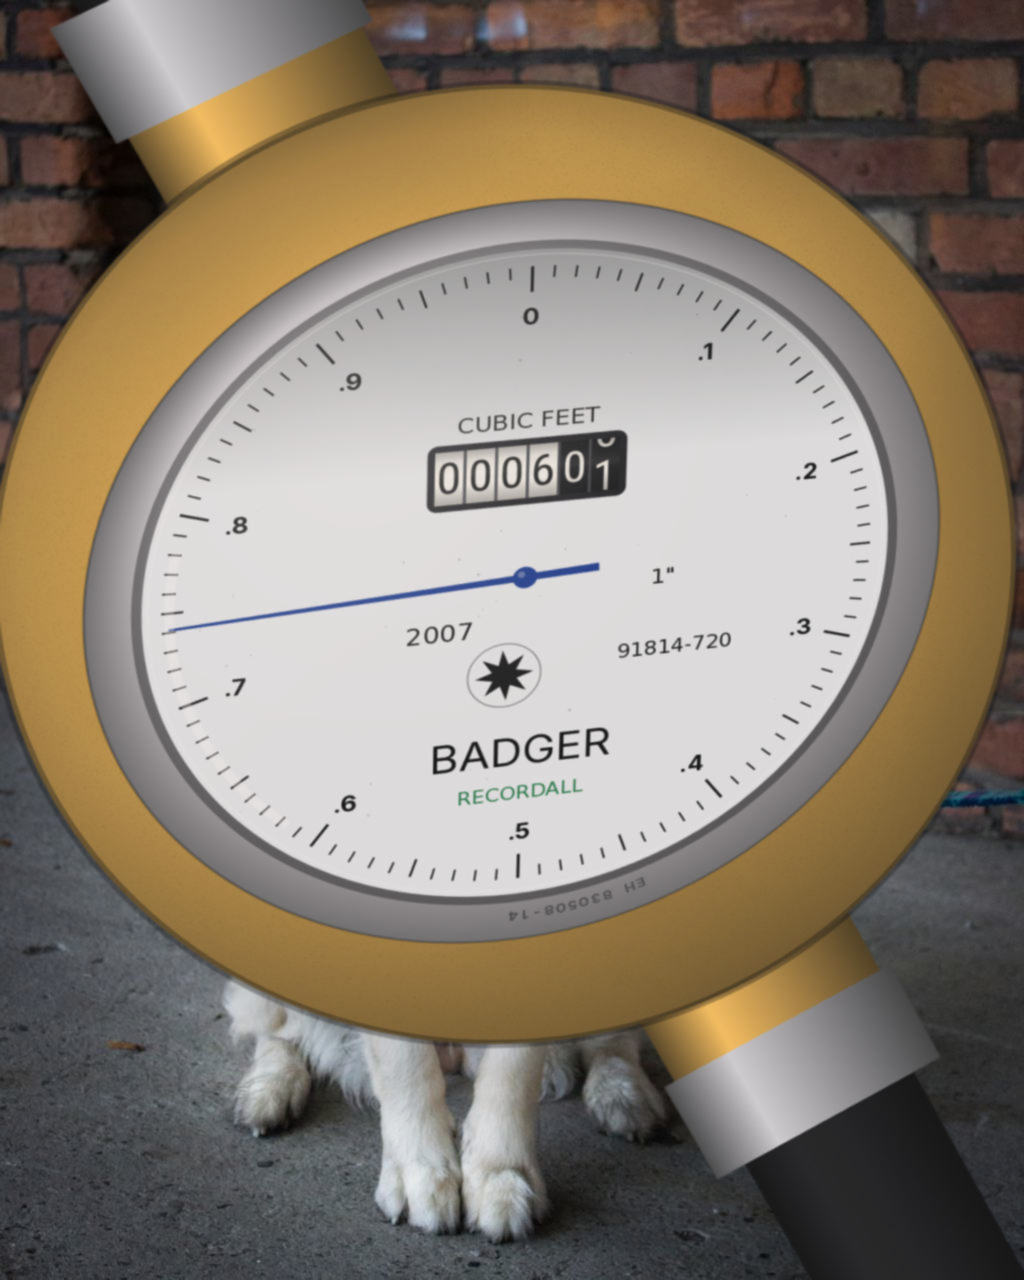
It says {"value": 600.74, "unit": "ft³"}
